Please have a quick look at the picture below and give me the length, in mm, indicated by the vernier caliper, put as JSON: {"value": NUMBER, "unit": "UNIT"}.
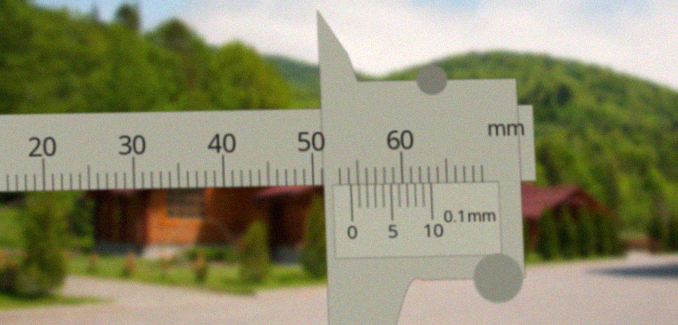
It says {"value": 54.2, "unit": "mm"}
